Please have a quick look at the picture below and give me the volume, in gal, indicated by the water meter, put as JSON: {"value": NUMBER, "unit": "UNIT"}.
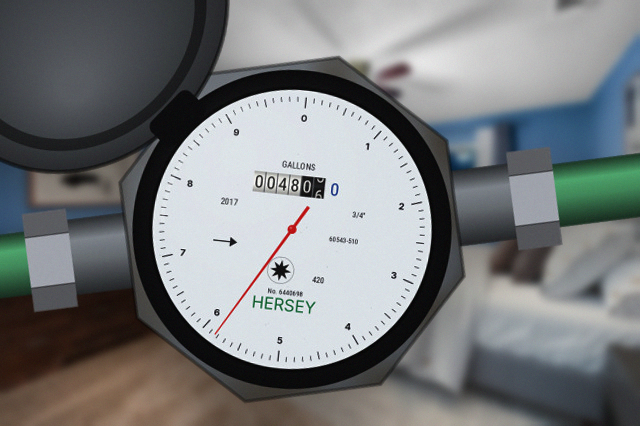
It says {"value": 48055.8, "unit": "gal"}
